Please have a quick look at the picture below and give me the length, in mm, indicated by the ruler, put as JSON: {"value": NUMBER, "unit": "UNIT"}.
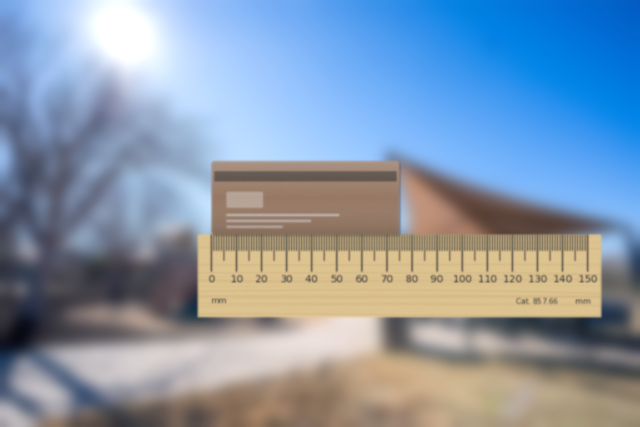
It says {"value": 75, "unit": "mm"}
